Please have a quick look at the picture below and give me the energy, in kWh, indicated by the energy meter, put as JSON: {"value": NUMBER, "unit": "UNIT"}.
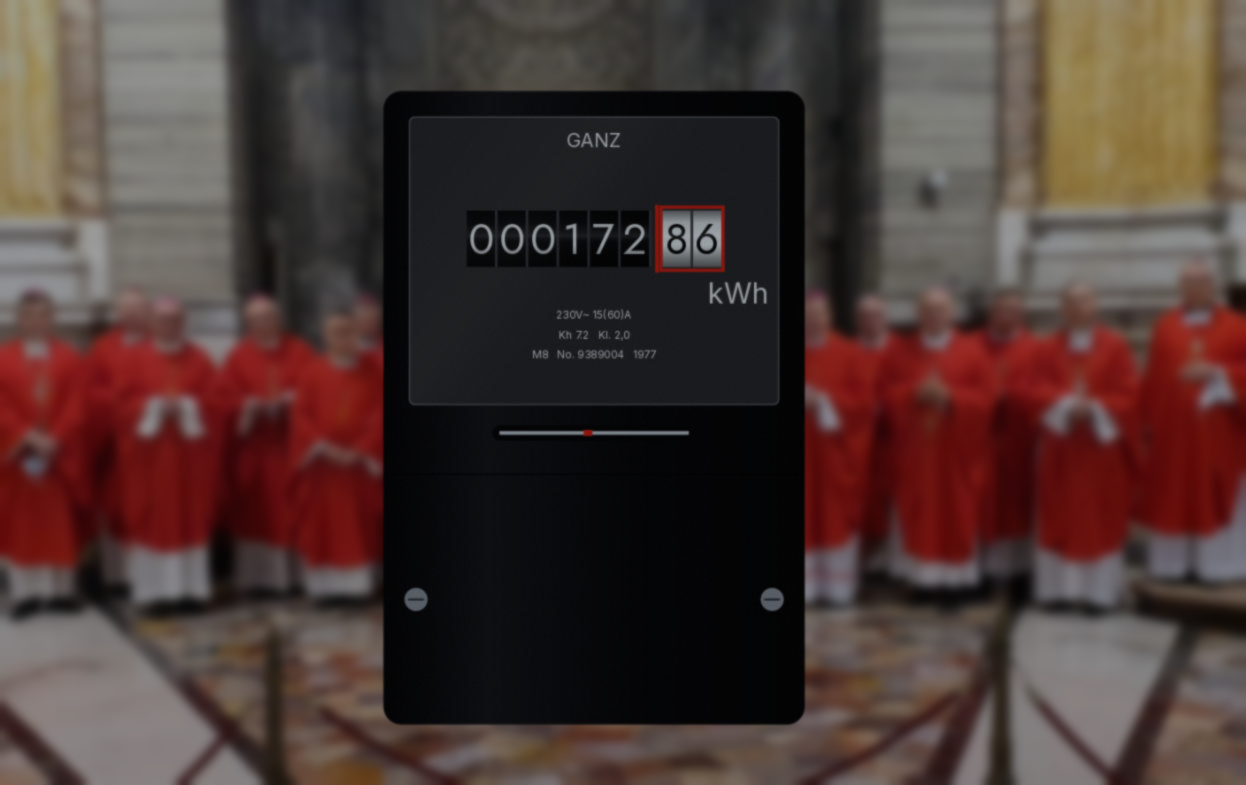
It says {"value": 172.86, "unit": "kWh"}
